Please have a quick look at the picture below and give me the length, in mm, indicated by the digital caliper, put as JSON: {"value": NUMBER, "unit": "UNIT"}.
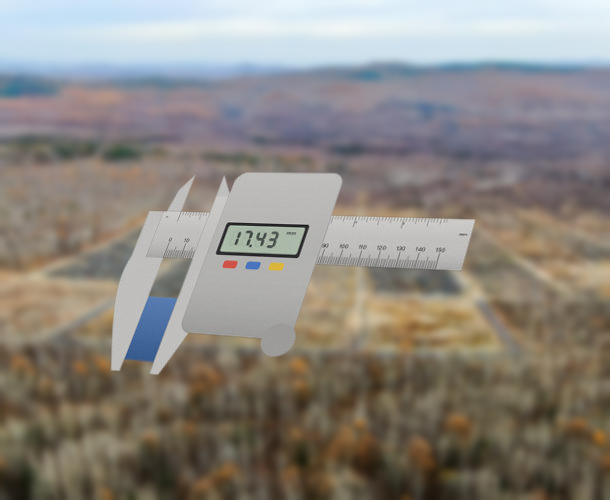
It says {"value": 17.43, "unit": "mm"}
